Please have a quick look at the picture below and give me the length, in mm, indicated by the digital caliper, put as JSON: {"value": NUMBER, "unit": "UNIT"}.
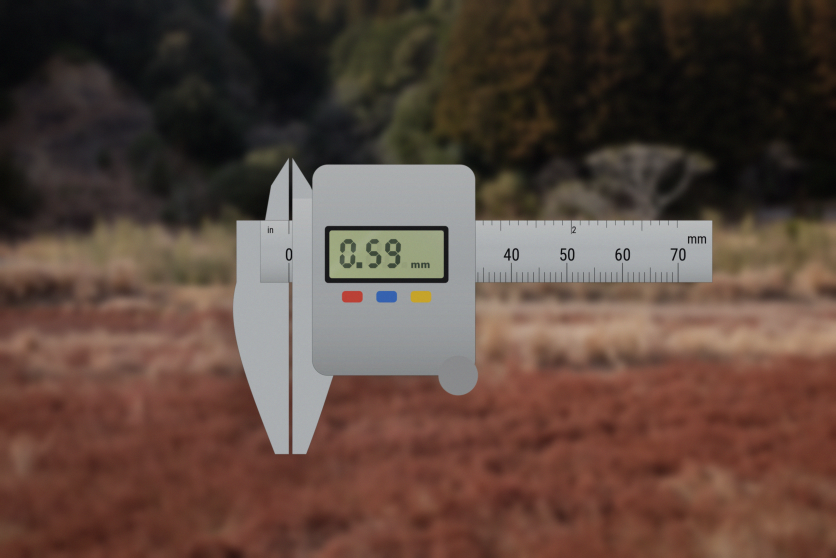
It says {"value": 0.59, "unit": "mm"}
